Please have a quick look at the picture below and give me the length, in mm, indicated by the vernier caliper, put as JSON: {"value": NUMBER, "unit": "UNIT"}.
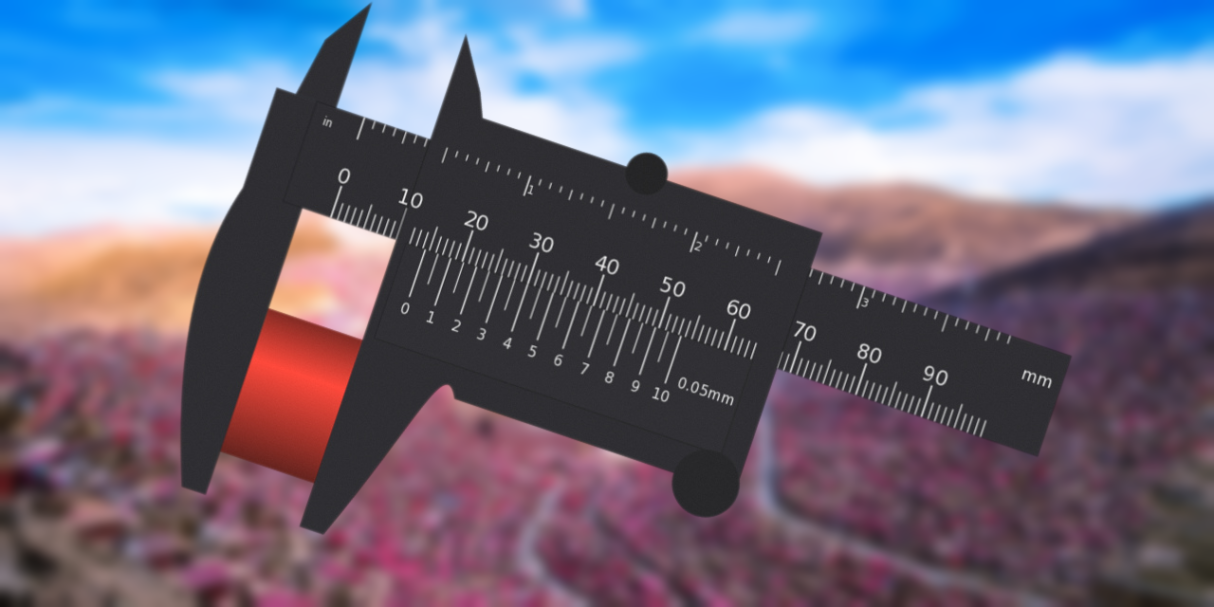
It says {"value": 14.4, "unit": "mm"}
